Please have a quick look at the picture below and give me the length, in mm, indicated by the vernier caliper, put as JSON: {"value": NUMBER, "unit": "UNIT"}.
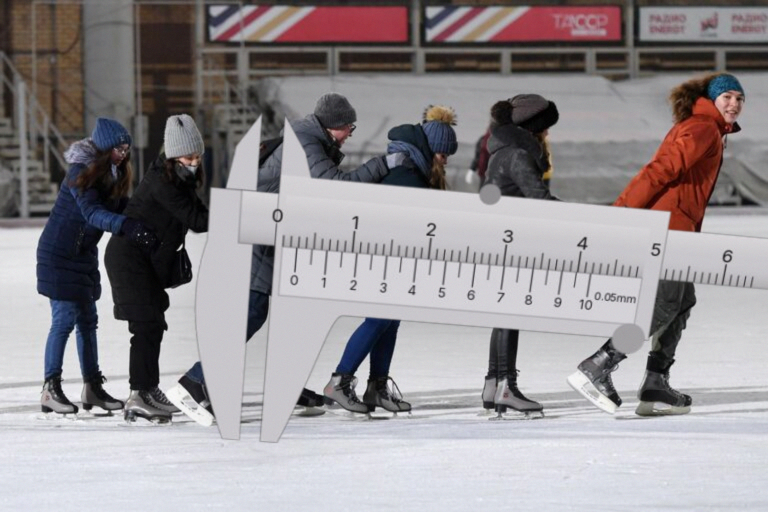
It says {"value": 2.8, "unit": "mm"}
